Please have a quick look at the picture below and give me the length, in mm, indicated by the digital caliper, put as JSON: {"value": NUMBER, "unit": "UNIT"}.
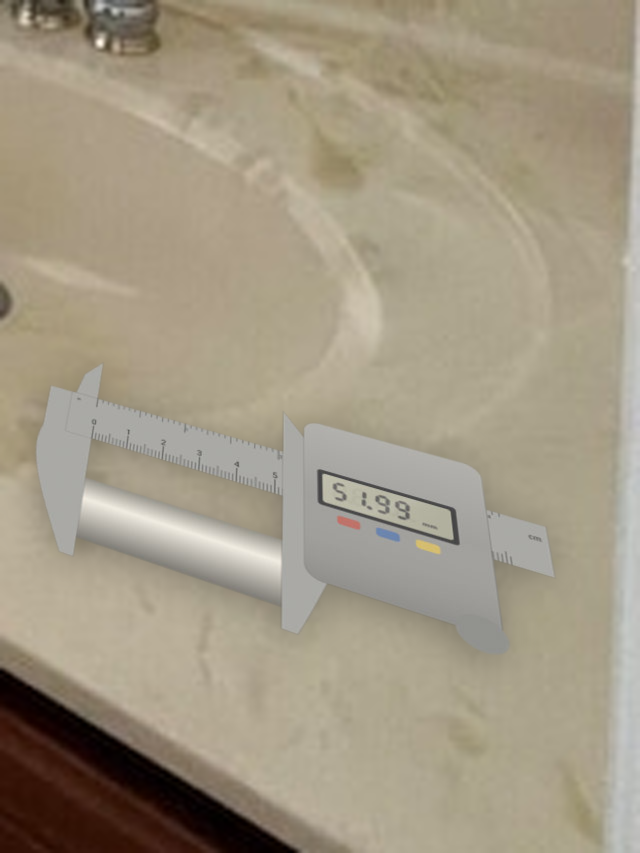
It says {"value": 51.99, "unit": "mm"}
